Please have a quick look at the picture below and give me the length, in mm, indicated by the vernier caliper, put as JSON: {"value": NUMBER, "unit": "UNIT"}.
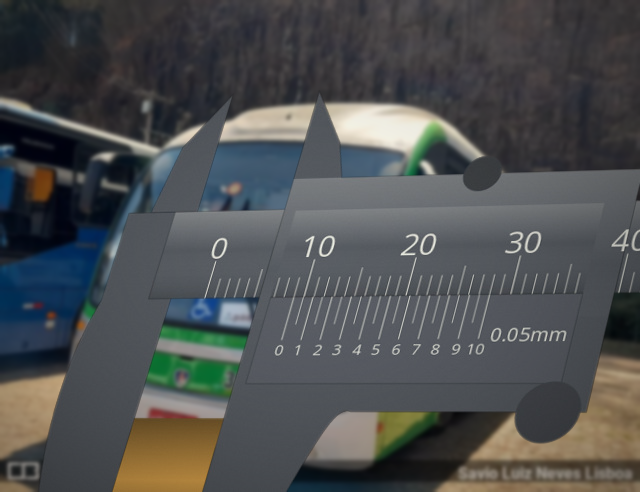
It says {"value": 9.0, "unit": "mm"}
